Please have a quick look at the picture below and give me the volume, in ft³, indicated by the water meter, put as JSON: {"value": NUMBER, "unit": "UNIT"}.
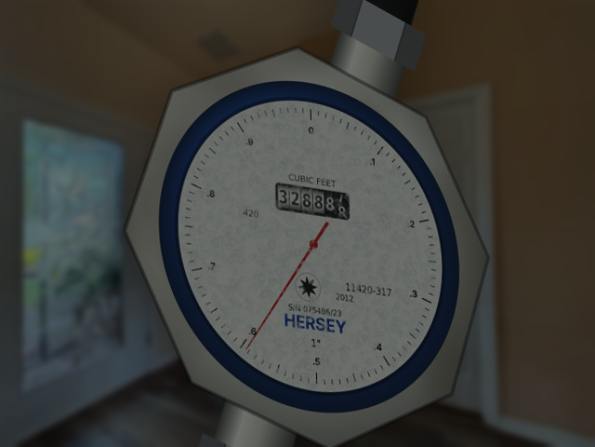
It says {"value": 328887.59, "unit": "ft³"}
